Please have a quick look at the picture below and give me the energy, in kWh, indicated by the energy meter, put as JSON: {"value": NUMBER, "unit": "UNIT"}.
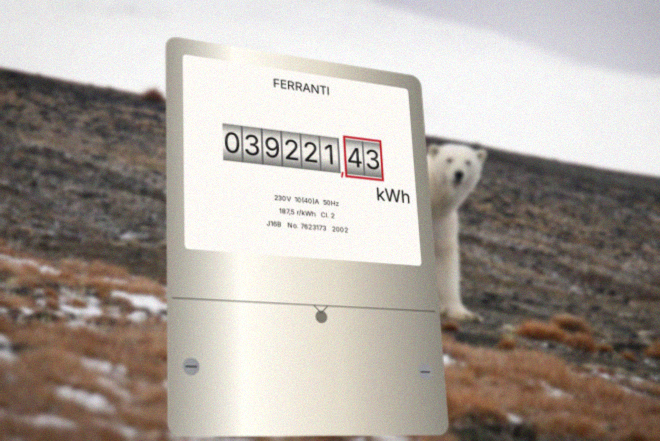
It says {"value": 39221.43, "unit": "kWh"}
